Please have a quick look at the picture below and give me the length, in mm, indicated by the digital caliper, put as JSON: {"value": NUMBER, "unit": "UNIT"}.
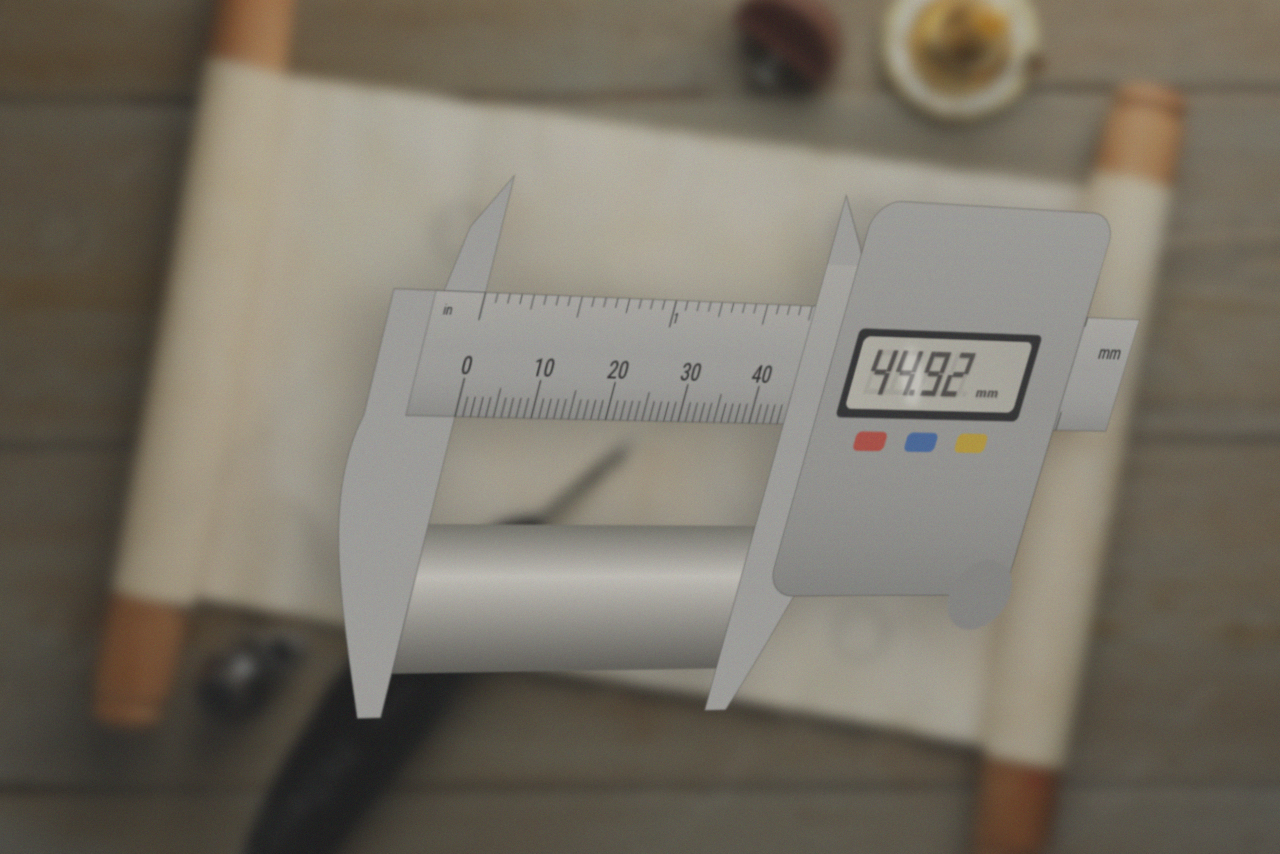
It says {"value": 44.92, "unit": "mm"}
